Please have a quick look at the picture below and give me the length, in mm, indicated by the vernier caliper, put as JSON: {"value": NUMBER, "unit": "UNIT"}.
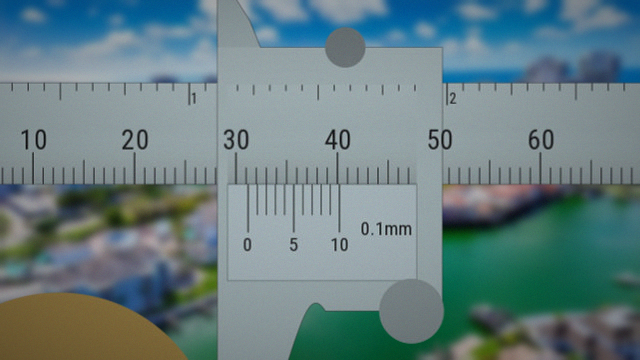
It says {"value": 31.2, "unit": "mm"}
